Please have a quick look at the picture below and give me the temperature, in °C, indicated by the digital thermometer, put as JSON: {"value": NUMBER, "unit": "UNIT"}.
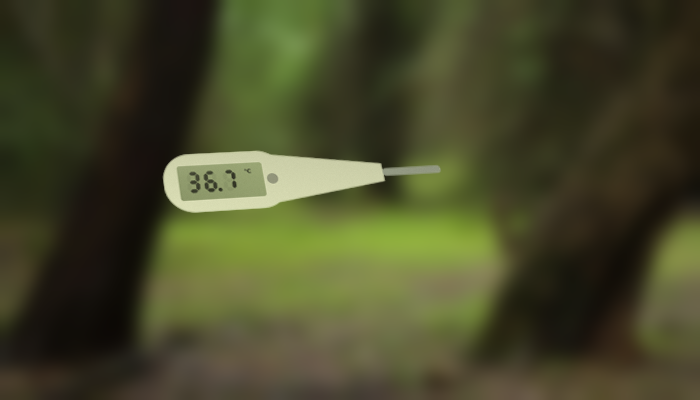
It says {"value": 36.7, "unit": "°C"}
